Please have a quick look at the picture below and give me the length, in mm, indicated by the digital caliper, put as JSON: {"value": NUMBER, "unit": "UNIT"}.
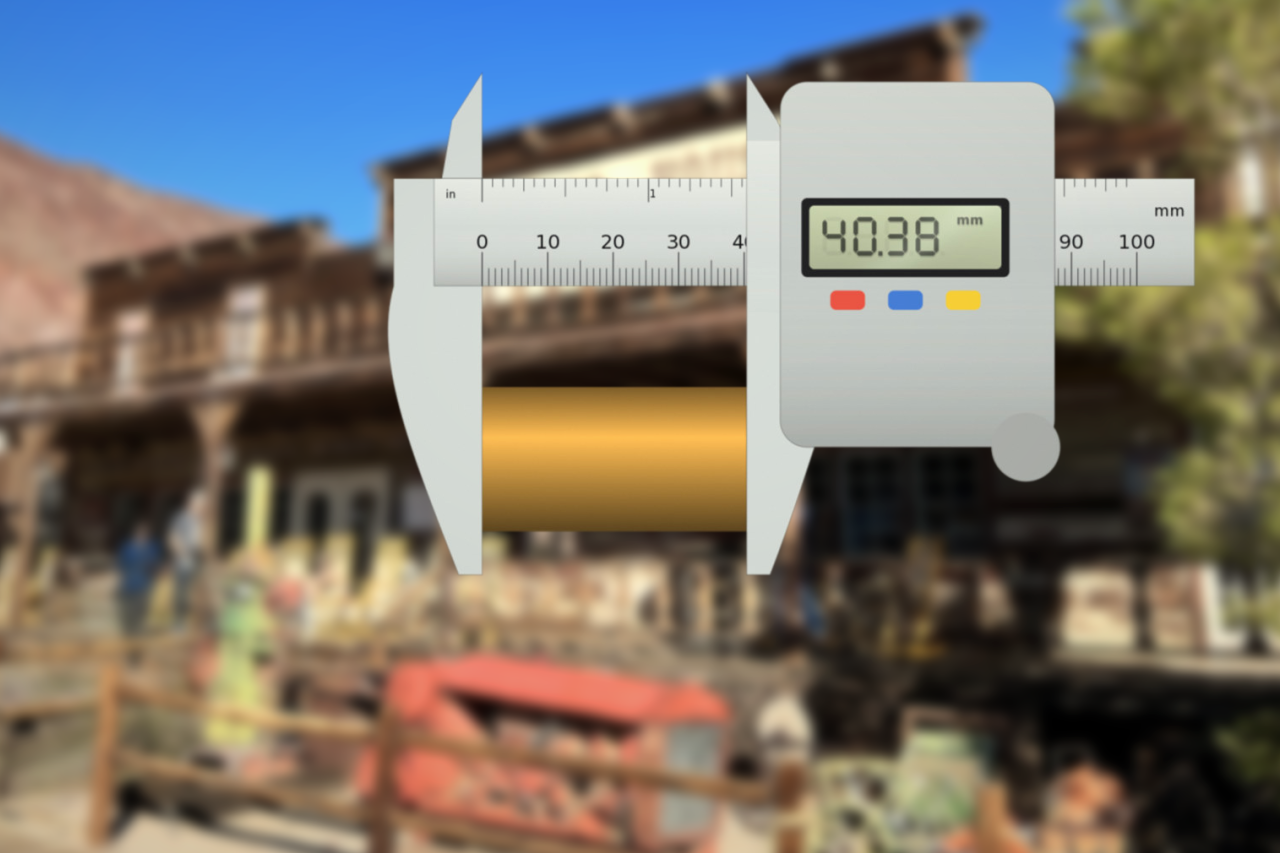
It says {"value": 40.38, "unit": "mm"}
